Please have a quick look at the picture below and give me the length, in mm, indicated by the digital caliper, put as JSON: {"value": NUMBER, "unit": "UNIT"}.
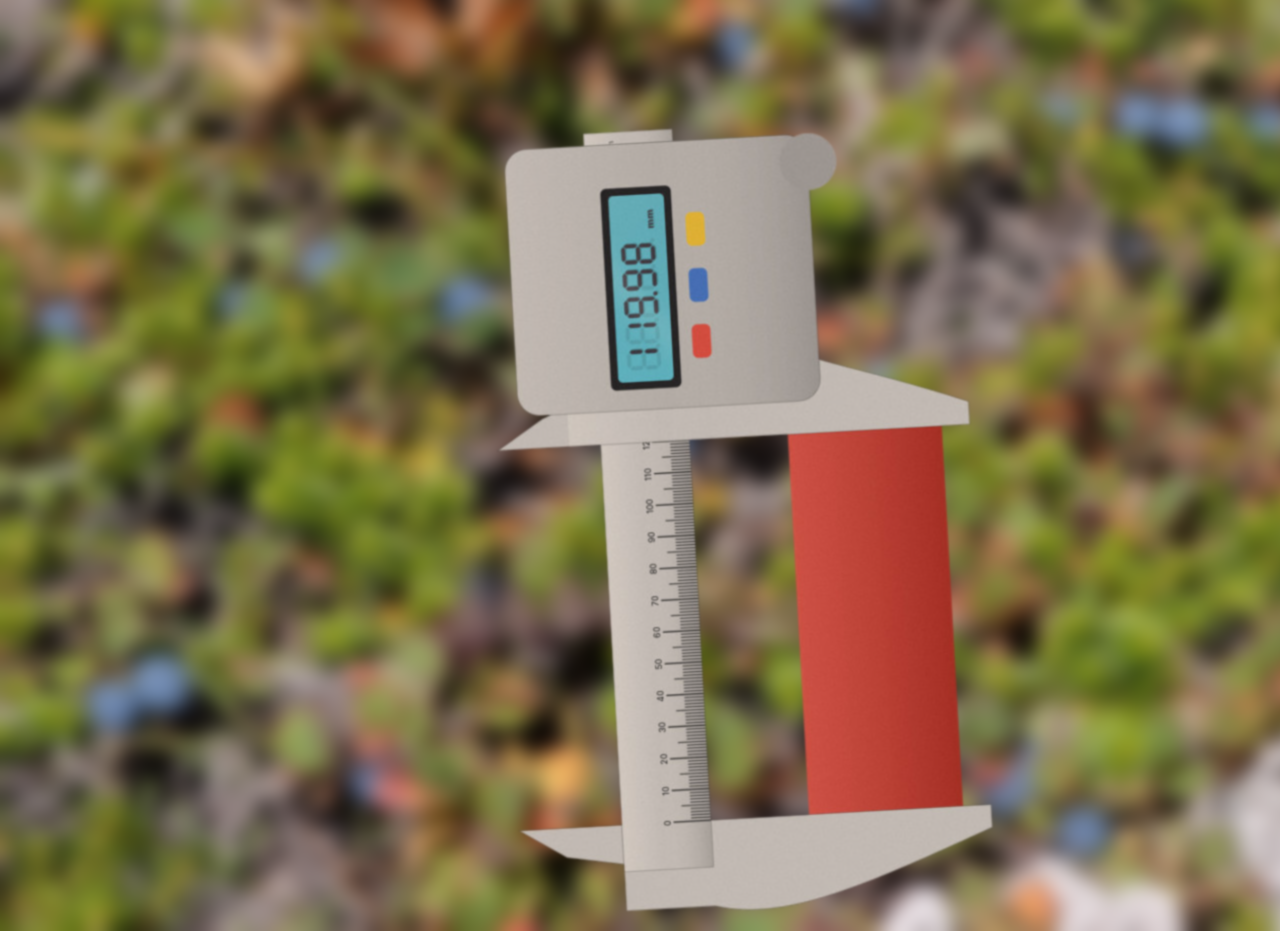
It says {"value": 119.98, "unit": "mm"}
